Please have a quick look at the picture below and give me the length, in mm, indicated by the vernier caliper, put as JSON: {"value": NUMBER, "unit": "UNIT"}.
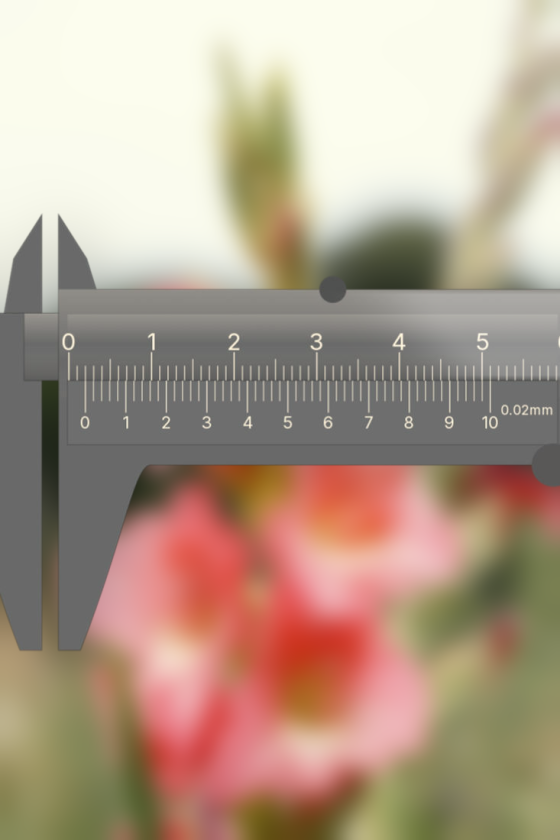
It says {"value": 2.0, "unit": "mm"}
